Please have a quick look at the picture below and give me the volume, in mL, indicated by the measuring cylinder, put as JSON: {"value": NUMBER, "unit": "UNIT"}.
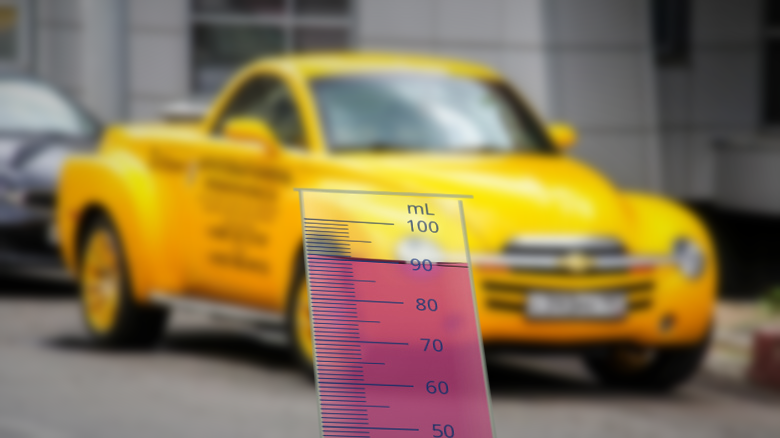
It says {"value": 90, "unit": "mL"}
